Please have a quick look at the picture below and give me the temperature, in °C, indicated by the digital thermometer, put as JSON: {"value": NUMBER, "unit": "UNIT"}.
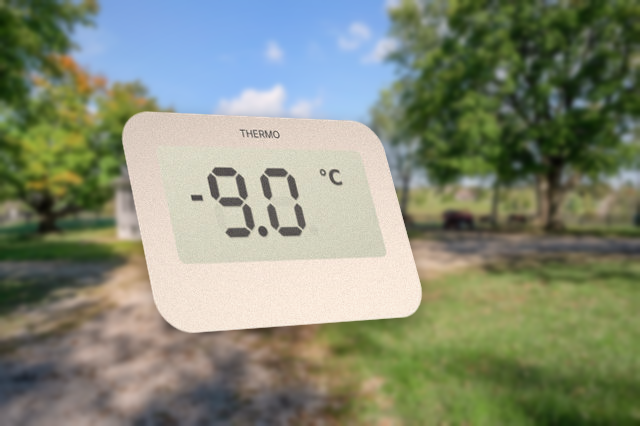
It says {"value": -9.0, "unit": "°C"}
